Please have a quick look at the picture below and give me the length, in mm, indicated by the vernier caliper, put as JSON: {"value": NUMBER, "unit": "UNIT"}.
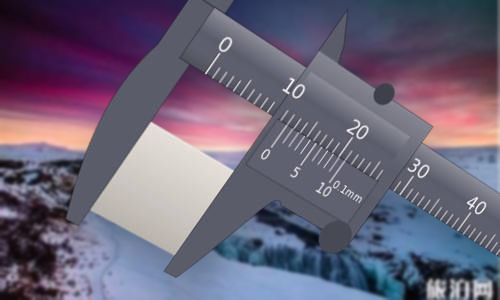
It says {"value": 12.0, "unit": "mm"}
